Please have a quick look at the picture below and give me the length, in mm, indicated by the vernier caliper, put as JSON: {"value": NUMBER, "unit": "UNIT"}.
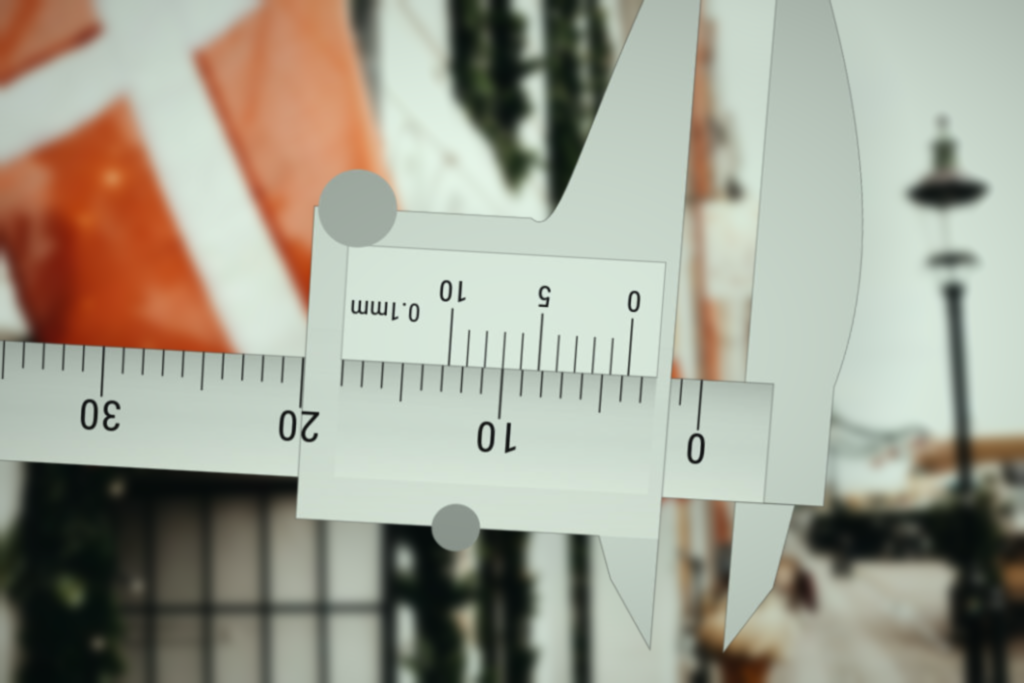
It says {"value": 3.7, "unit": "mm"}
